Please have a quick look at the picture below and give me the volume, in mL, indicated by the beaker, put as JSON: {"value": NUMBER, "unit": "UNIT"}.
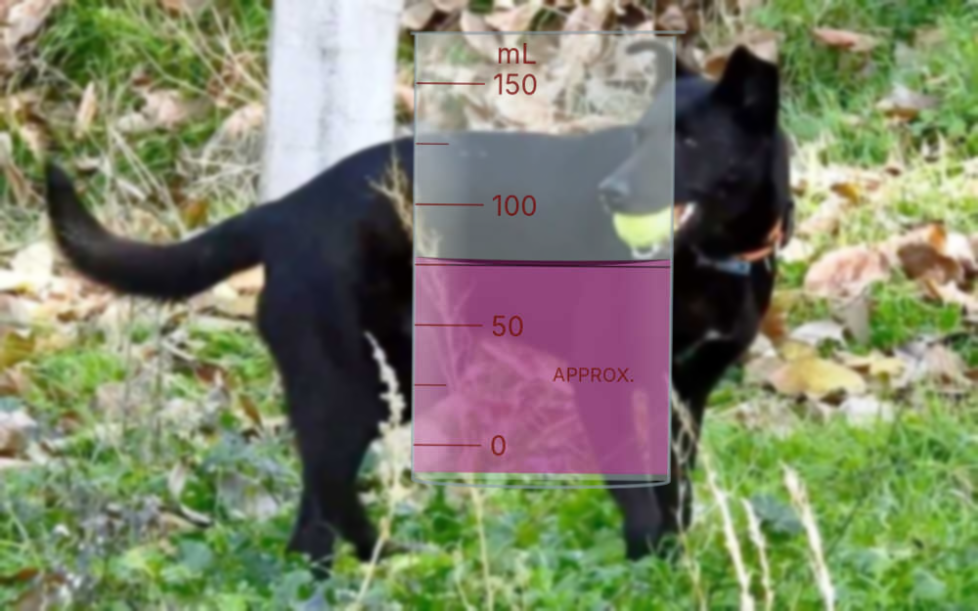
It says {"value": 75, "unit": "mL"}
